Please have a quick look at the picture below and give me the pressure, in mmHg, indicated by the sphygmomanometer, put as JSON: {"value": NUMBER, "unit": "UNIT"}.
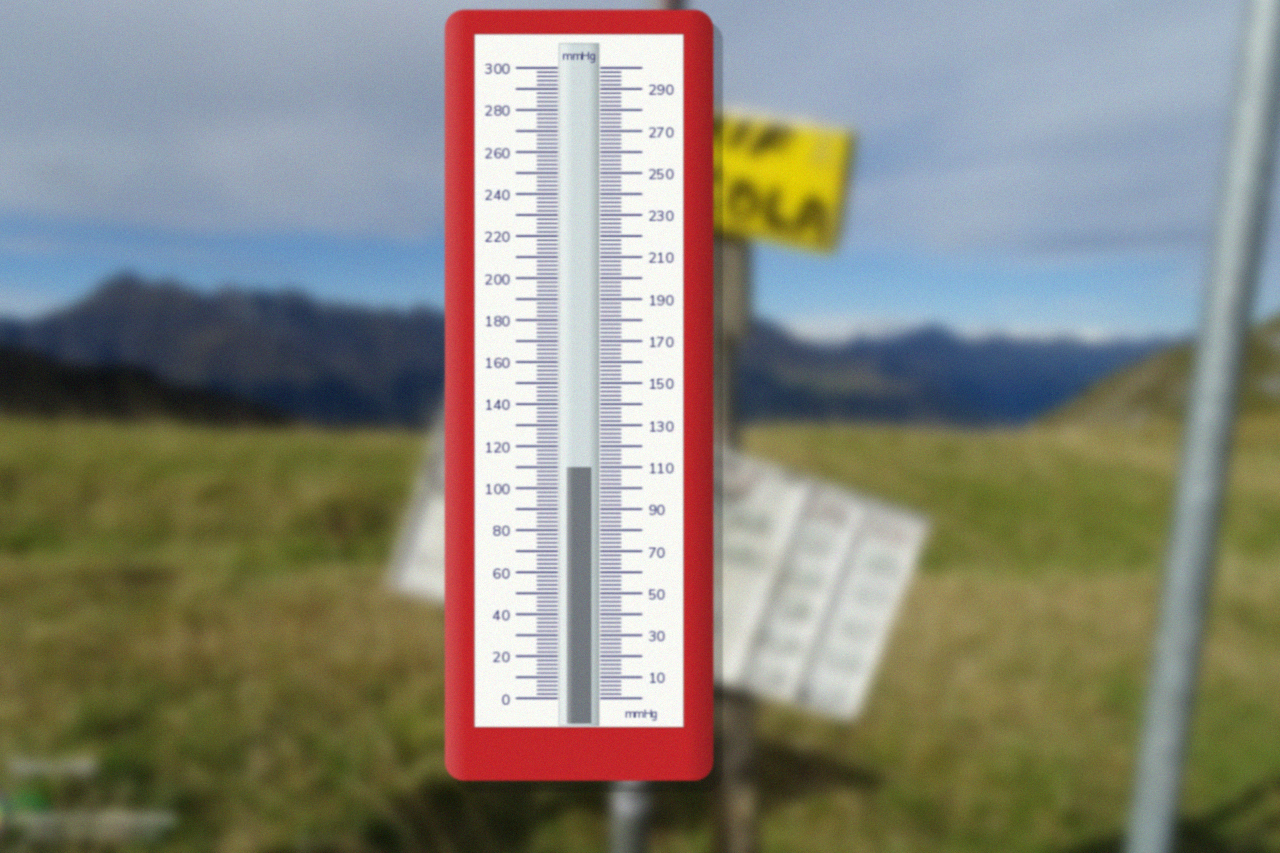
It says {"value": 110, "unit": "mmHg"}
